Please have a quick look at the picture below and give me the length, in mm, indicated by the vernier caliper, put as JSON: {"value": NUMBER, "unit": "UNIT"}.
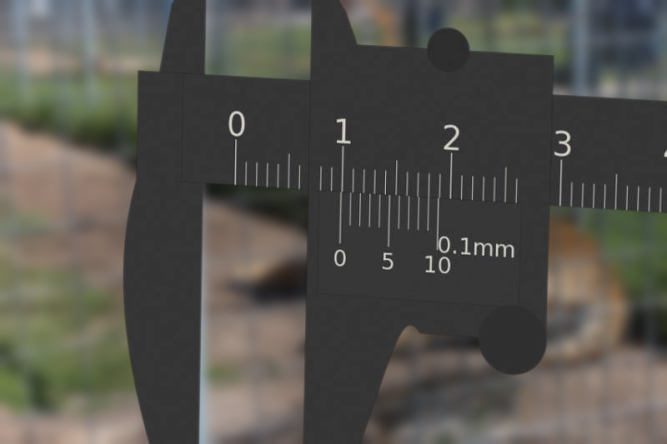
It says {"value": 9.9, "unit": "mm"}
